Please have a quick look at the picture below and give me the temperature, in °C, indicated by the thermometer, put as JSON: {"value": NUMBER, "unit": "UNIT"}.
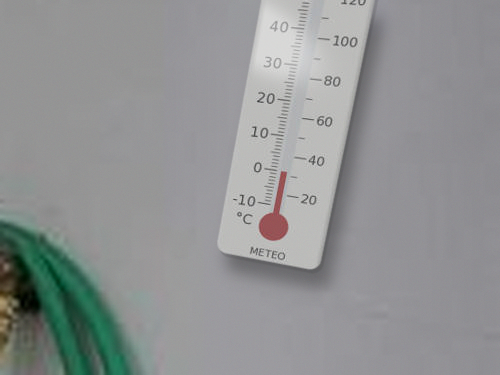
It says {"value": 0, "unit": "°C"}
